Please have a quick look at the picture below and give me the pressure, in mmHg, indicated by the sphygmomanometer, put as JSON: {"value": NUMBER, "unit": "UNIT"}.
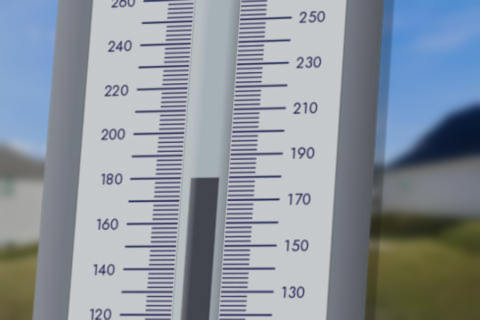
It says {"value": 180, "unit": "mmHg"}
